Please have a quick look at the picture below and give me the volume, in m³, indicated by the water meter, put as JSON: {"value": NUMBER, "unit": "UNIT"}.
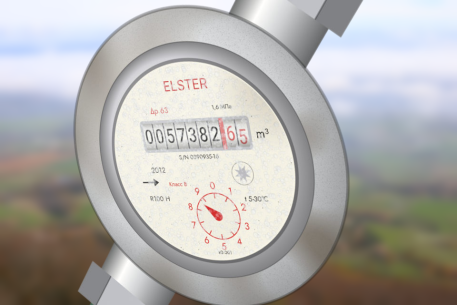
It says {"value": 57382.648, "unit": "m³"}
